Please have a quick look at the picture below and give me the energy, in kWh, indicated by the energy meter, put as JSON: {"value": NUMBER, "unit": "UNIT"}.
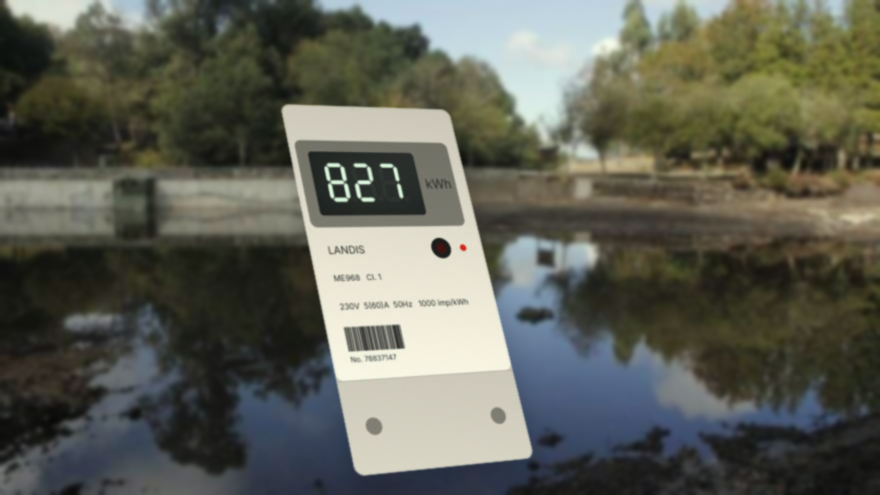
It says {"value": 827, "unit": "kWh"}
